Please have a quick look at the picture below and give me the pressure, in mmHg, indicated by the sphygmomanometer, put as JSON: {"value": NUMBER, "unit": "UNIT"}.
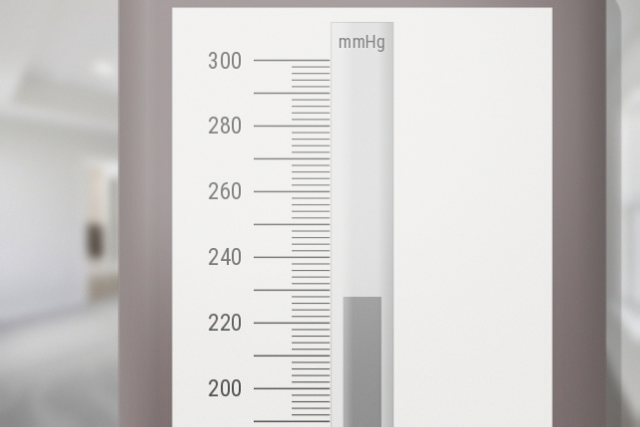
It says {"value": 228, "unit": "mmHg"}
